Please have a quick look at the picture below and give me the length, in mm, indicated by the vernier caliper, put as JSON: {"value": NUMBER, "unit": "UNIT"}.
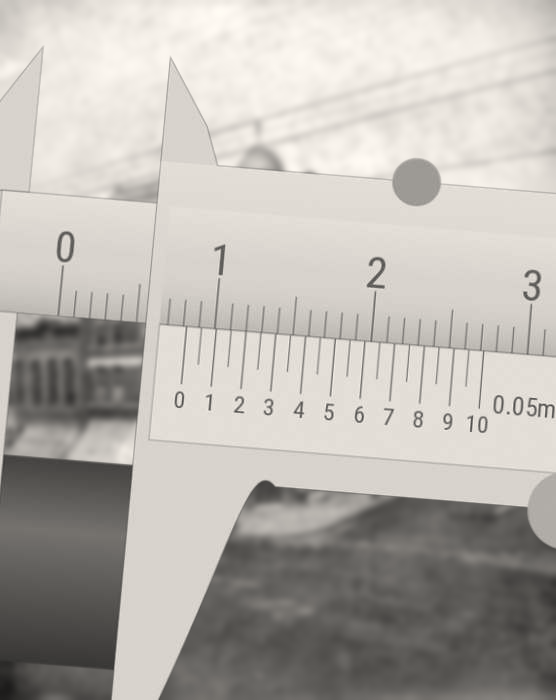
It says {"value": 8.2, "unit": "mm"}
